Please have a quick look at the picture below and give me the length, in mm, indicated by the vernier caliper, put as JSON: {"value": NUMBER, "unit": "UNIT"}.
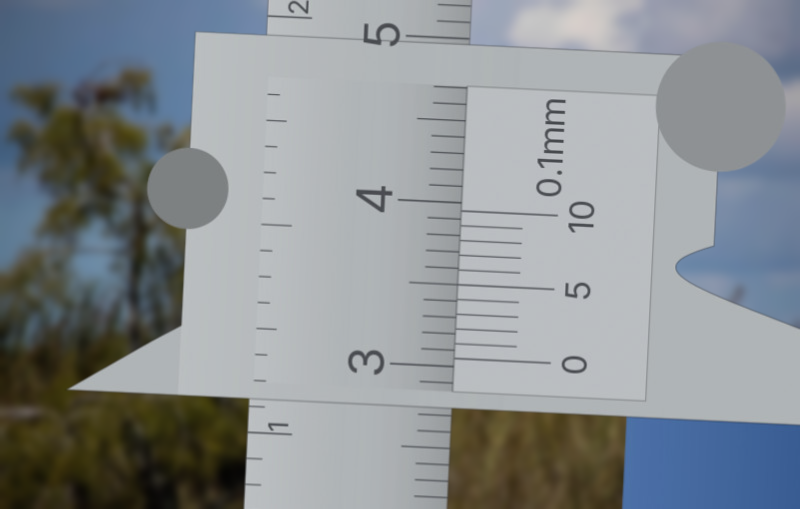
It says {"value": 30.5, "unit": "mm"}
